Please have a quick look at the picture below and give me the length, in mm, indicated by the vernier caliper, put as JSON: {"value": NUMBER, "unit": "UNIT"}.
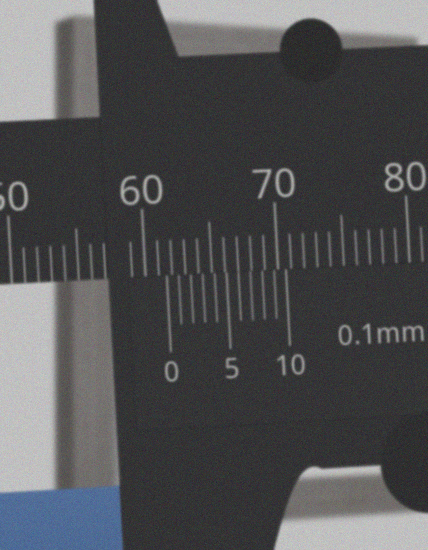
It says {"value": 61.6, "unit": "mm"}
